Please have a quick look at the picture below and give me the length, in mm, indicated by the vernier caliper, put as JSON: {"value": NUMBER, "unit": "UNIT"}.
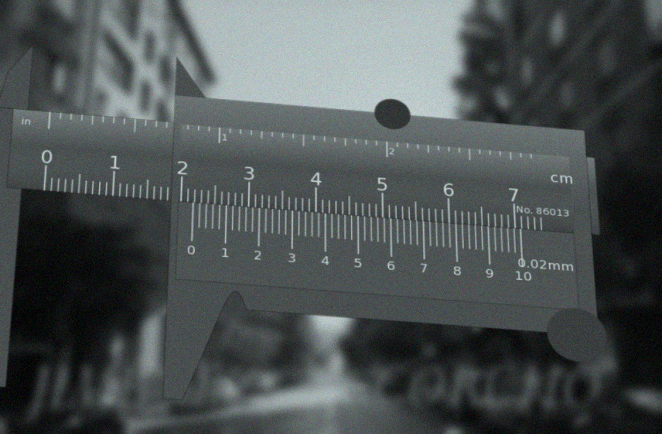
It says {"value": 21.8, "unit": "mm"}
